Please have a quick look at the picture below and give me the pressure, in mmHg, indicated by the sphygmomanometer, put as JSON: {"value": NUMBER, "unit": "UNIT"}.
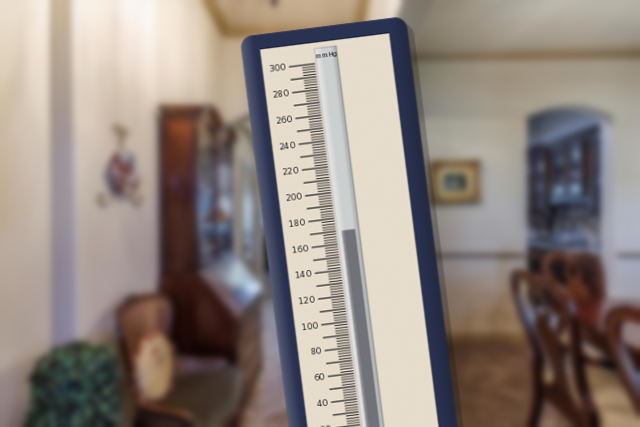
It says {"value": 170, "unit": "mmHg"}
